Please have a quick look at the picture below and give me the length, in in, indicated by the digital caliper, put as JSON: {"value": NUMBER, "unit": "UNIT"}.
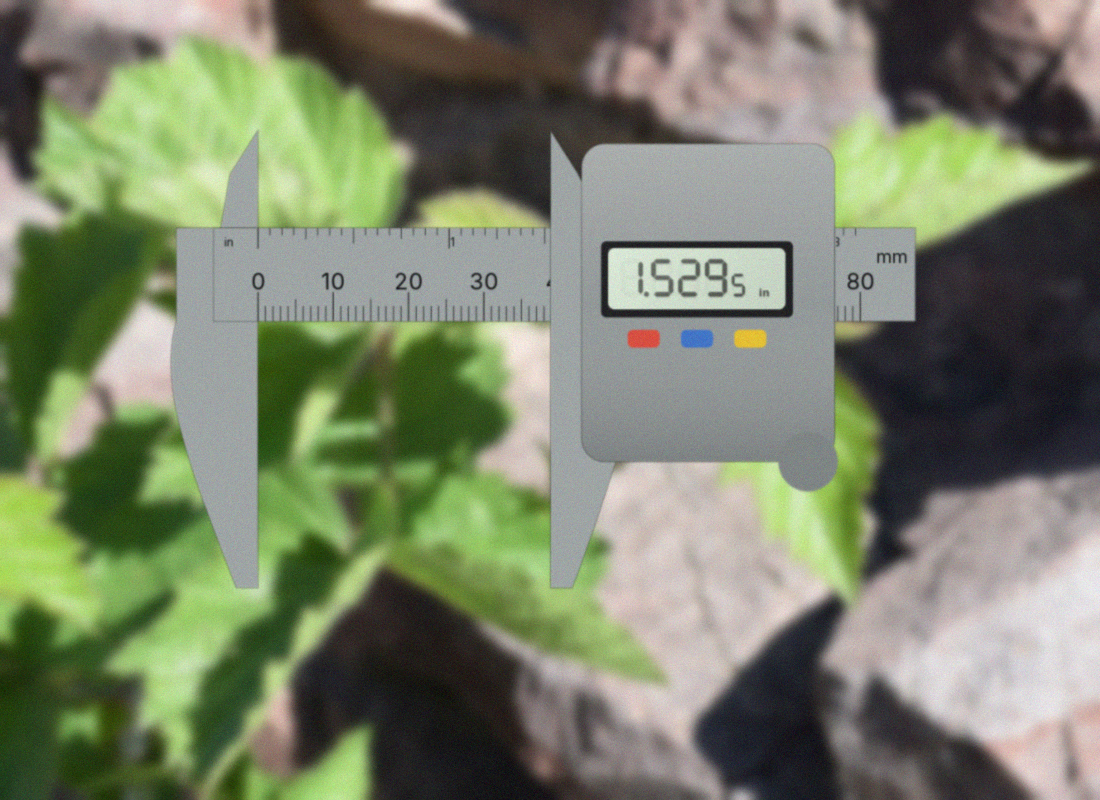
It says {"value": 1.5295, "unit": "in"}
